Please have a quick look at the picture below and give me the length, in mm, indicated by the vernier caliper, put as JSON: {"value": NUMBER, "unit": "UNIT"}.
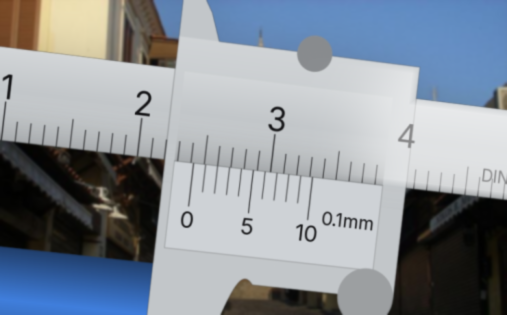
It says {"value": 24.2, "unit": "mm"}
